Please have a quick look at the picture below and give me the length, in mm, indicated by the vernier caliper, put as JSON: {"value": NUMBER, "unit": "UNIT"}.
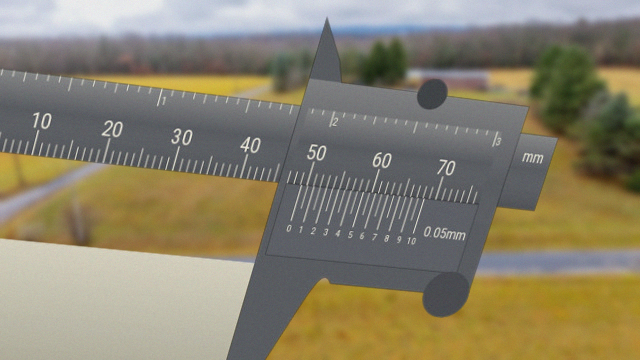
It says {"value": 49.2, "unit": "mm"}
